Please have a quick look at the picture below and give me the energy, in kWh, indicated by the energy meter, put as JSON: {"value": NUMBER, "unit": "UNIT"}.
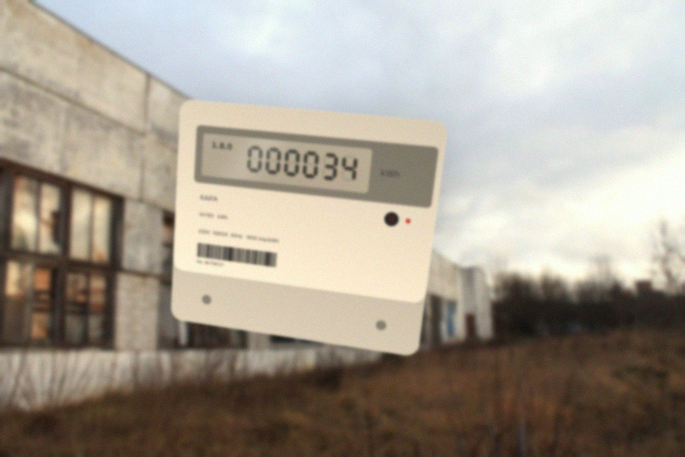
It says {"value": 34, "unit": "kWh"}
